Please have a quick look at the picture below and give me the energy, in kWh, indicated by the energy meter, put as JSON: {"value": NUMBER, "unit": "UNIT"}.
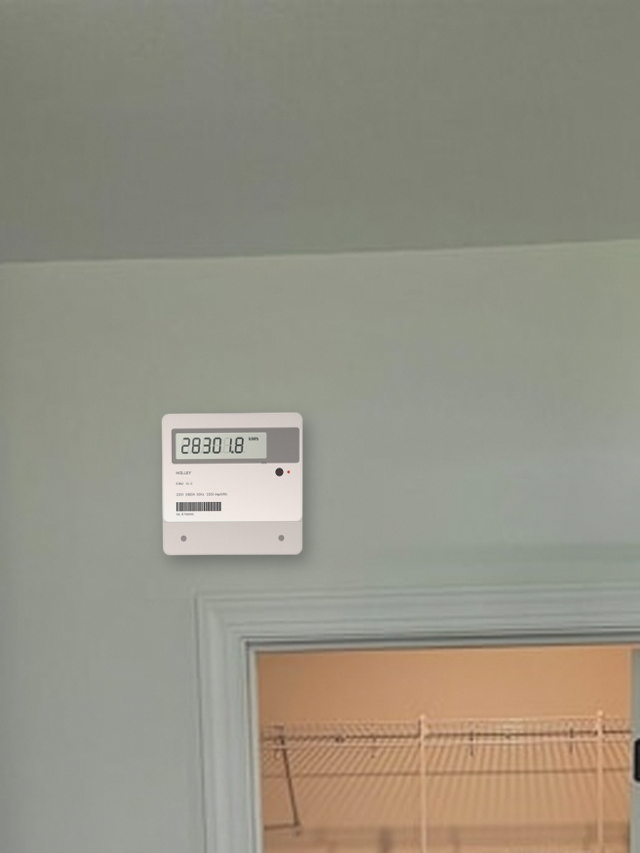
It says {"value": 28301.8, "unit": "kWh"}
